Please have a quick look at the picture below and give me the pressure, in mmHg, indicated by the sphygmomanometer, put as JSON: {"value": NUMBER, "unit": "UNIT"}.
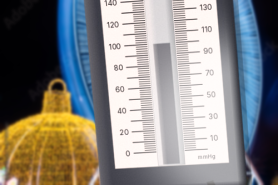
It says {"value": 100, "unit": "mmHg"}
